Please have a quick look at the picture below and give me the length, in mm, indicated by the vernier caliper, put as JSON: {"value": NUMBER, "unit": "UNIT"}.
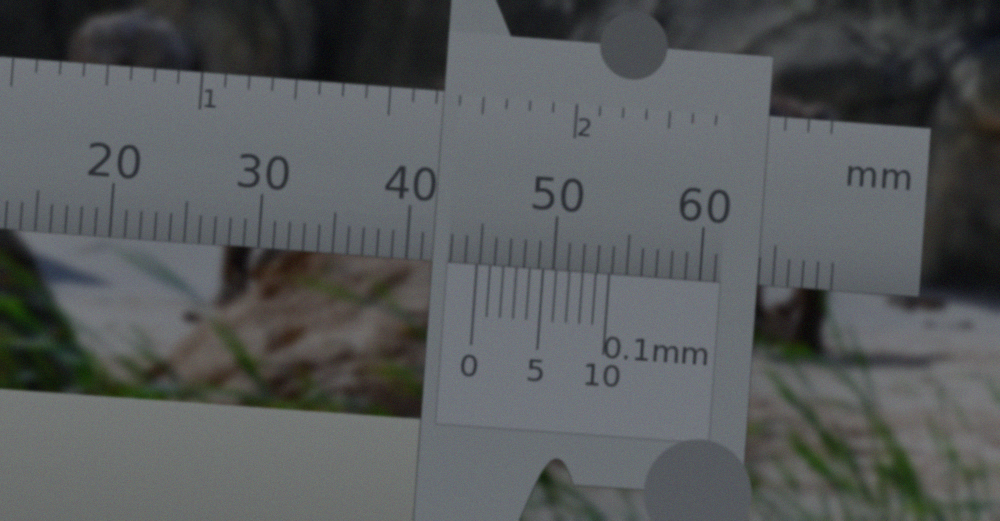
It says {"value": 44.8, "unit": "mm"}
